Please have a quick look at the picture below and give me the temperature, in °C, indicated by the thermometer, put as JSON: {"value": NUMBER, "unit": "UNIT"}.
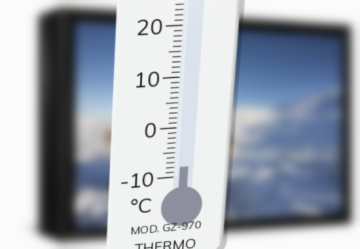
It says {"value": -8, "unit": "°C"}
